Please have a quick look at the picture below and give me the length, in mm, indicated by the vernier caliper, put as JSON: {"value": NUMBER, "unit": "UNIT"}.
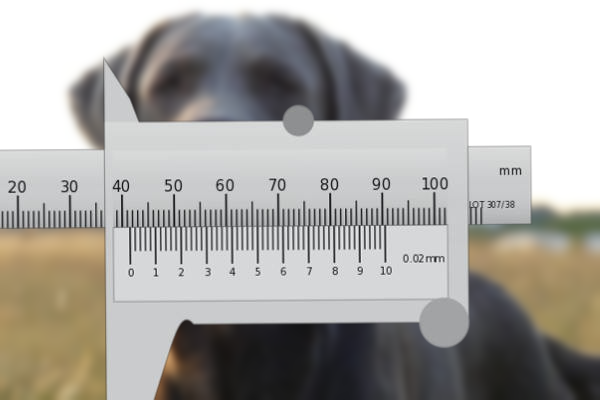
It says {"value": 41.5, "unit": "mm"}
